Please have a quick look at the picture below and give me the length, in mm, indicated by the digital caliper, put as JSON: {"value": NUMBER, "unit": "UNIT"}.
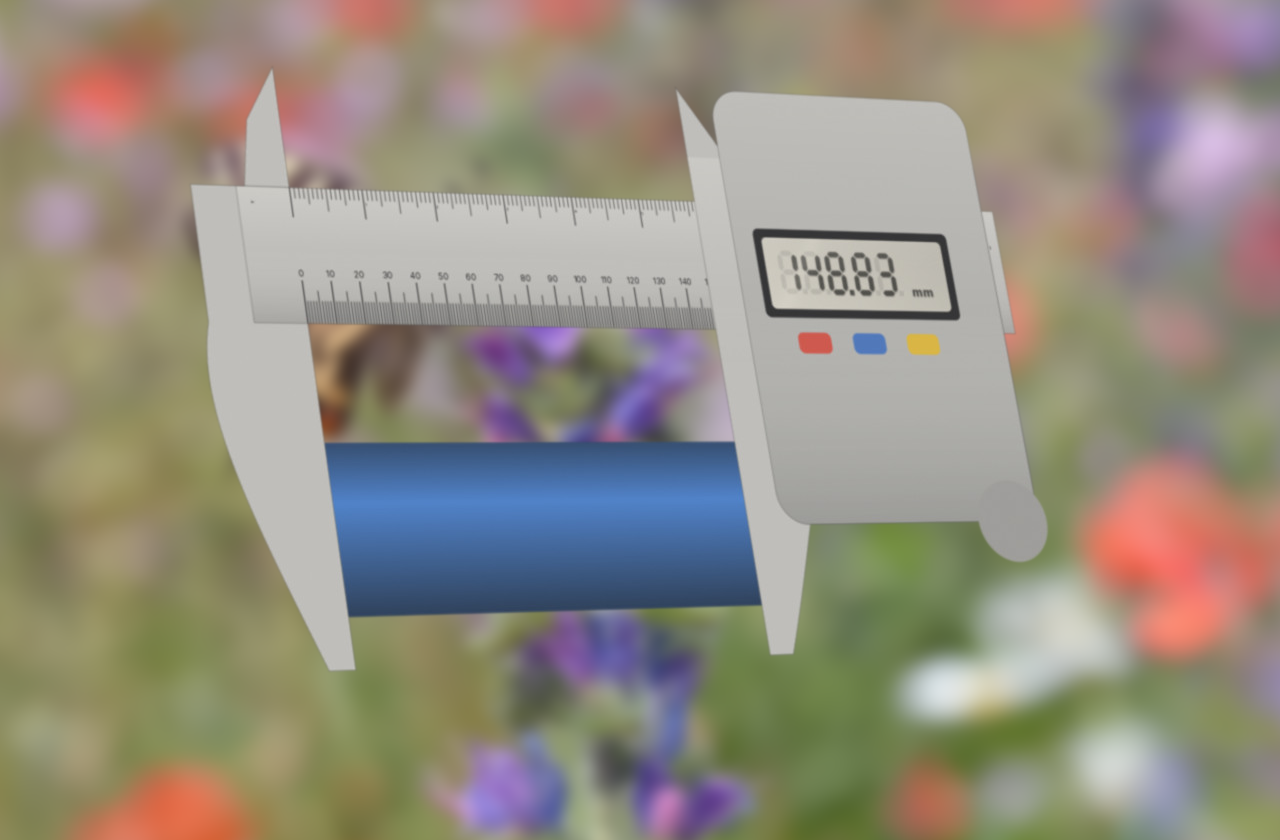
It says {"value": 148.83, "unit": "mm"}
